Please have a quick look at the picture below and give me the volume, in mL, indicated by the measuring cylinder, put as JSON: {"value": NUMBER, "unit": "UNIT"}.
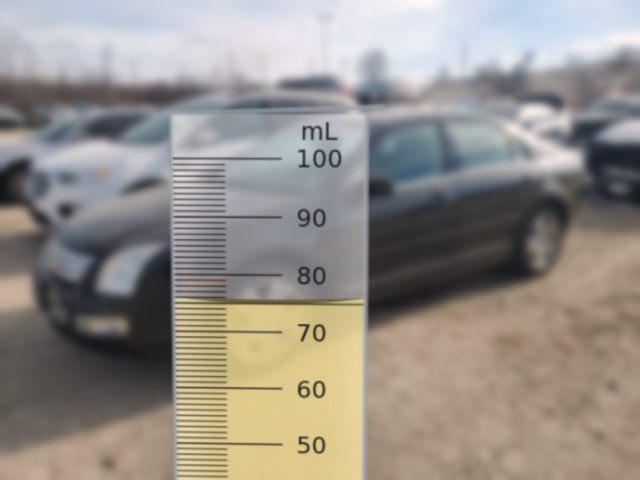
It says {"value": 75, "unit": "mL"}
